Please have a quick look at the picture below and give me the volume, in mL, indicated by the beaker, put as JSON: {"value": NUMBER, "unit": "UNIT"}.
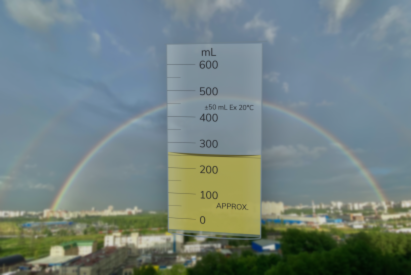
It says {"value": 250, "unit": "mL"}
